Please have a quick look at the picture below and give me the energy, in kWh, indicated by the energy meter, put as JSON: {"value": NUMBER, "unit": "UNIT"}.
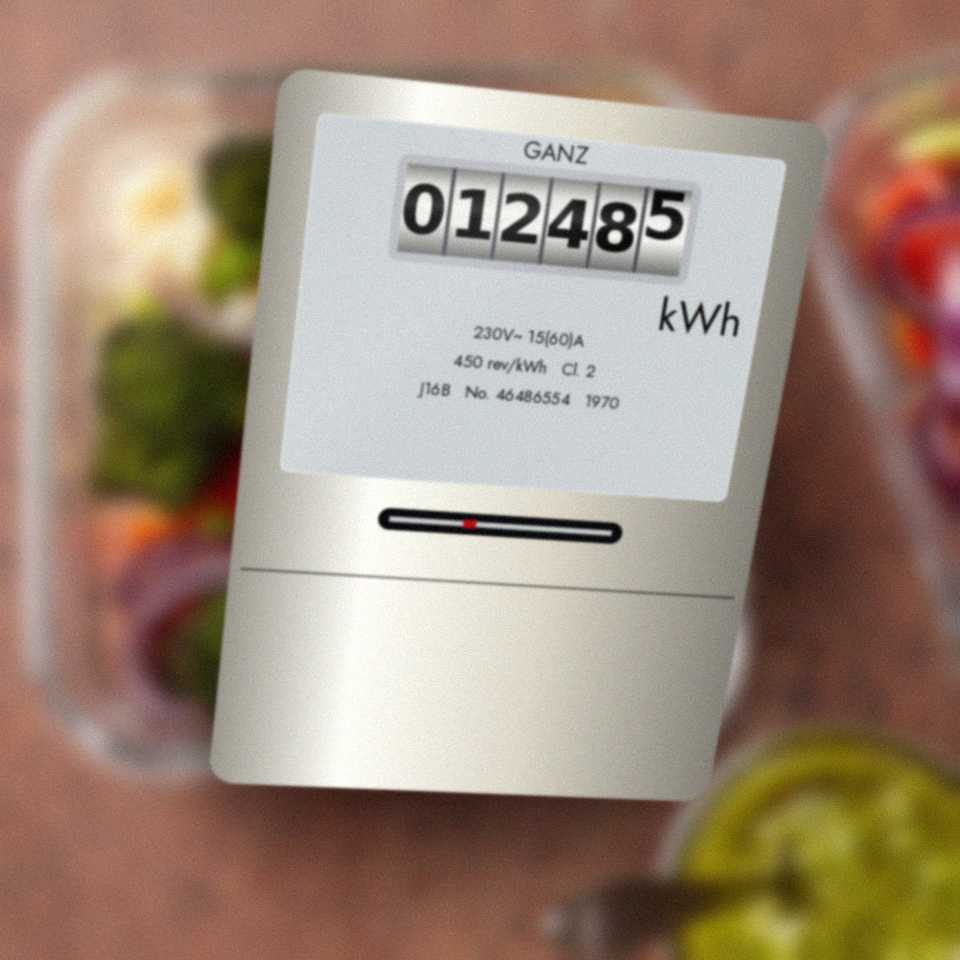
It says {"value": 12485, "unit": "kWh"}
